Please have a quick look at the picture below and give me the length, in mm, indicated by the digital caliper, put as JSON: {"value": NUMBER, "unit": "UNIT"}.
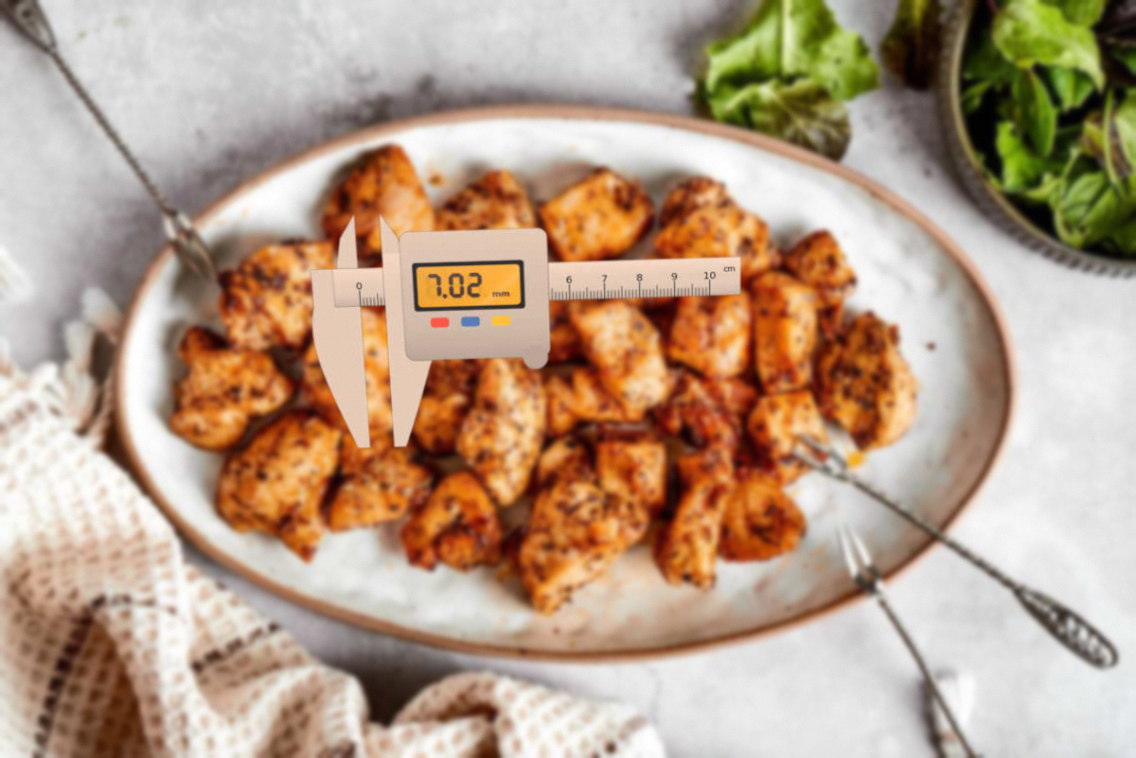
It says {"value": 7.02, "unit": "mm"}
